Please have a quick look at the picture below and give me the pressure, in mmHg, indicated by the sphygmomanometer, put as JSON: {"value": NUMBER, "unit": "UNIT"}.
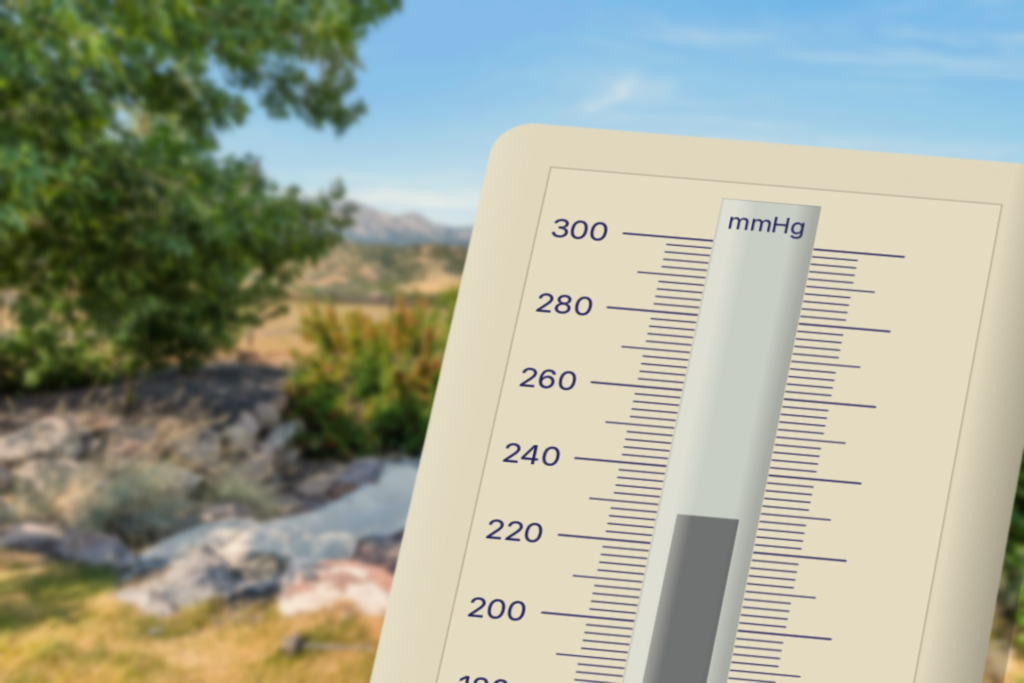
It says {"value": 228, "unit": "mmHg"}
